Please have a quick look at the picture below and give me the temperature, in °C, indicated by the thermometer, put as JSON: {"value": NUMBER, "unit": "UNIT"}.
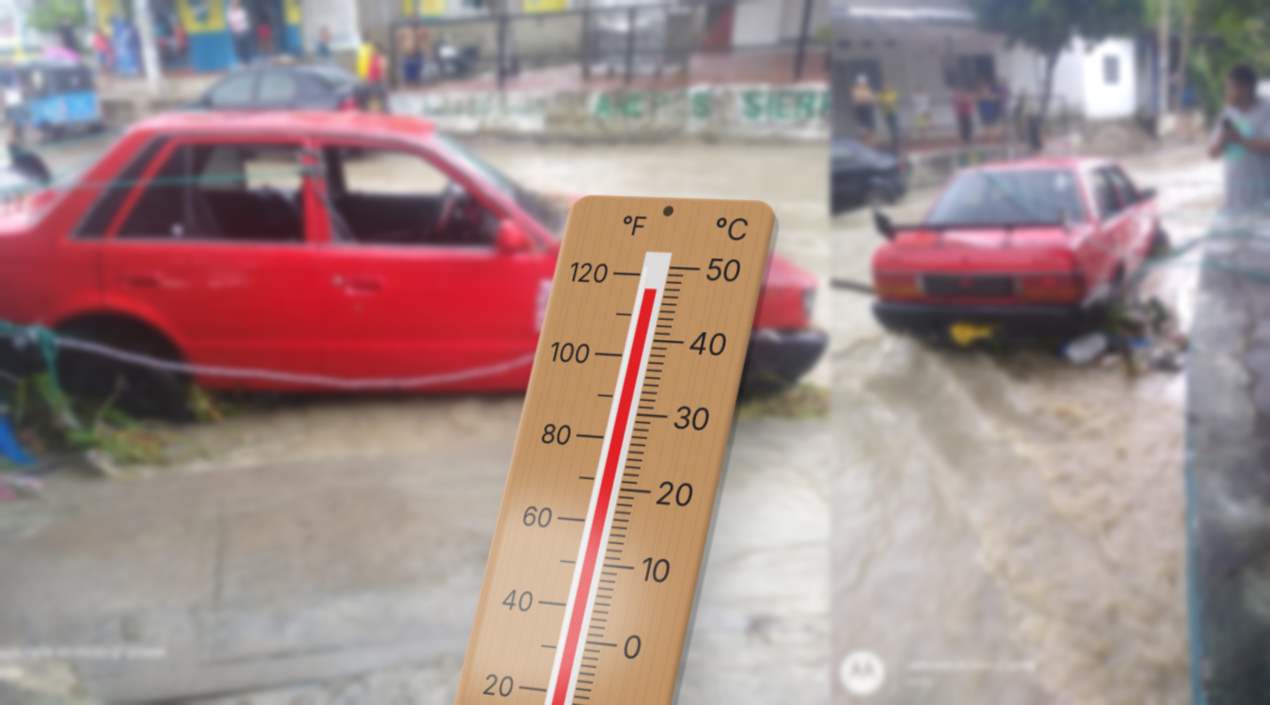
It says {"value": 47, "unit": "°C"}
